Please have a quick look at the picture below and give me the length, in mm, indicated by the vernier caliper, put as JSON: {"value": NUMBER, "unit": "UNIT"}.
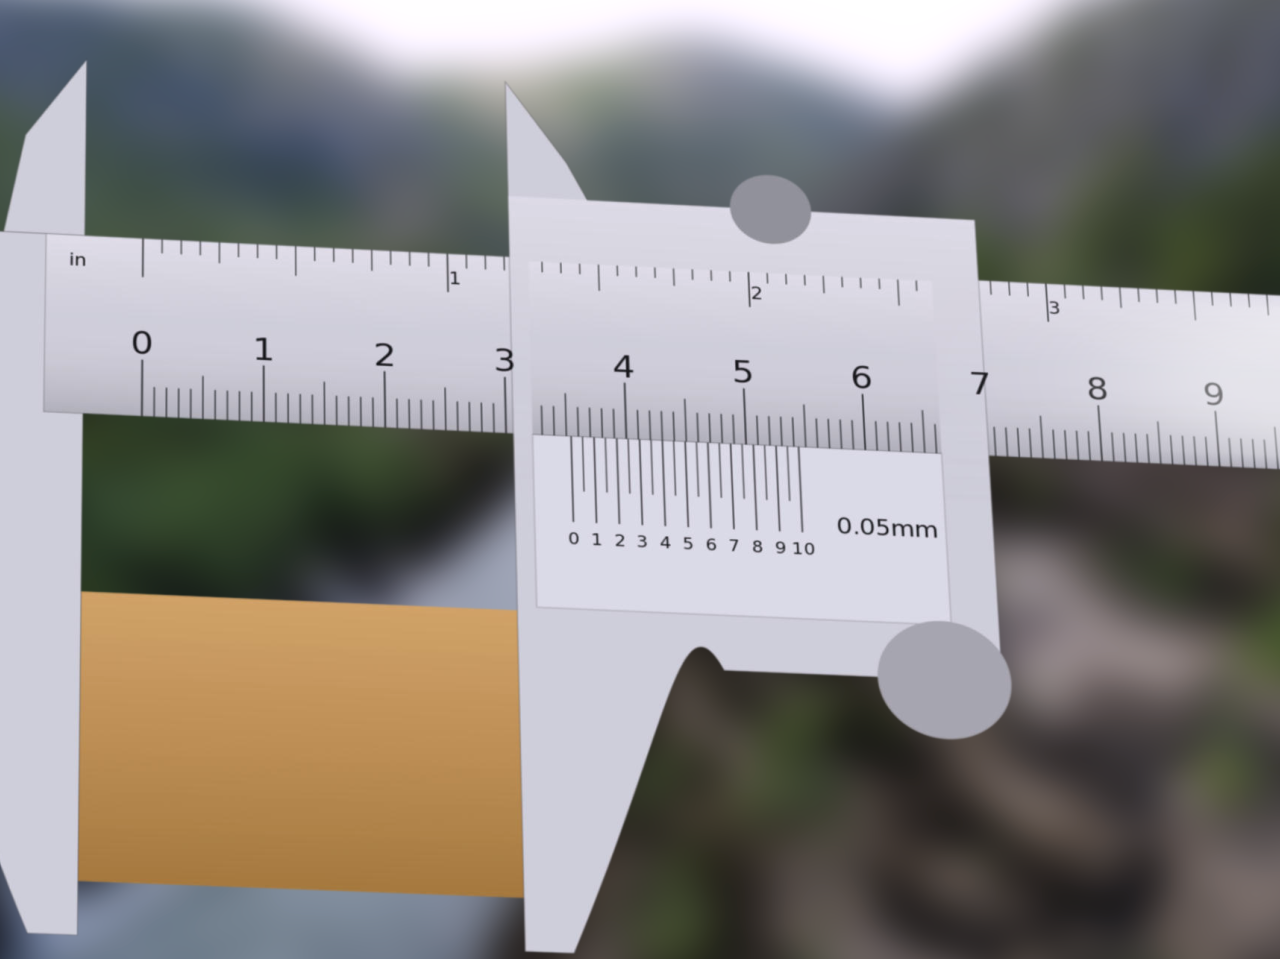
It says {"value": 35.4, "unit": "mm"}
